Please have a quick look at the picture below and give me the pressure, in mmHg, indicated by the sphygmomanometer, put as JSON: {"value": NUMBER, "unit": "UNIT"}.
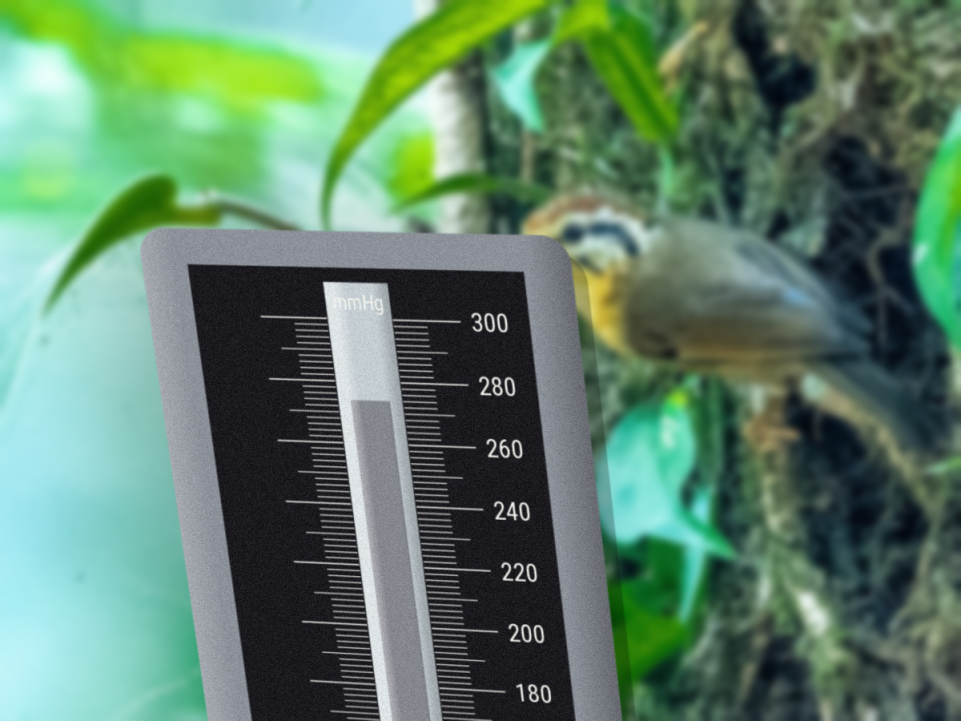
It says {"value": 274, "unit": "mmHg"}
